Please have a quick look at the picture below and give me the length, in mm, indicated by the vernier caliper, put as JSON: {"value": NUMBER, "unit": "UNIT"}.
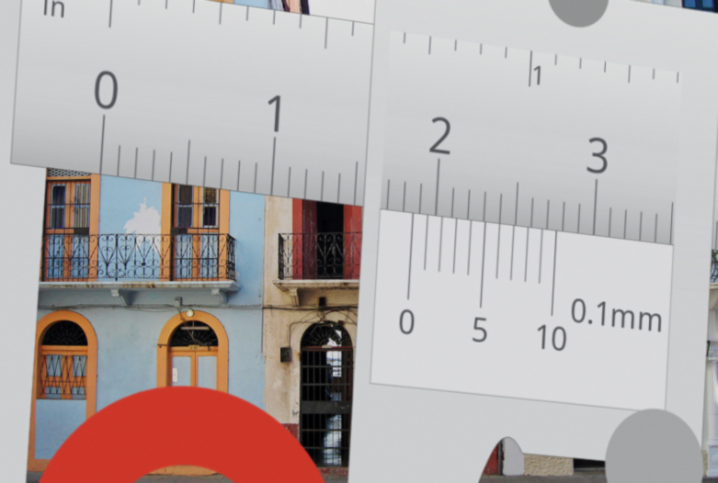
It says {"value": 18.6, "unit": "mm"}
